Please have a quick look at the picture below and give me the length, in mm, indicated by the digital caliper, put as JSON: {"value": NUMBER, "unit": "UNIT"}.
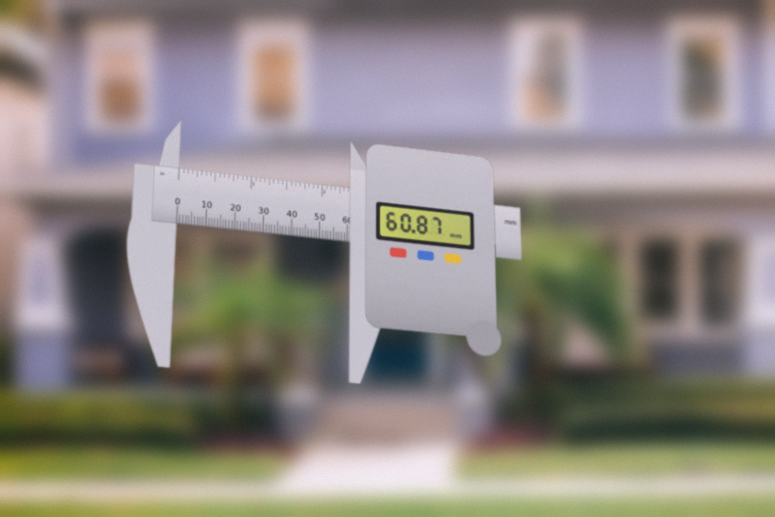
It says {"value": 60.87, "unit": "mm"}
